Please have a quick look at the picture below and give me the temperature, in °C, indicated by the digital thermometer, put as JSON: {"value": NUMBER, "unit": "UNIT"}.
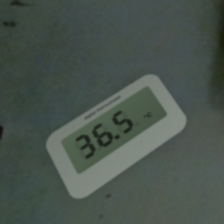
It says {"value": 36.5, "unit": "°C"}
